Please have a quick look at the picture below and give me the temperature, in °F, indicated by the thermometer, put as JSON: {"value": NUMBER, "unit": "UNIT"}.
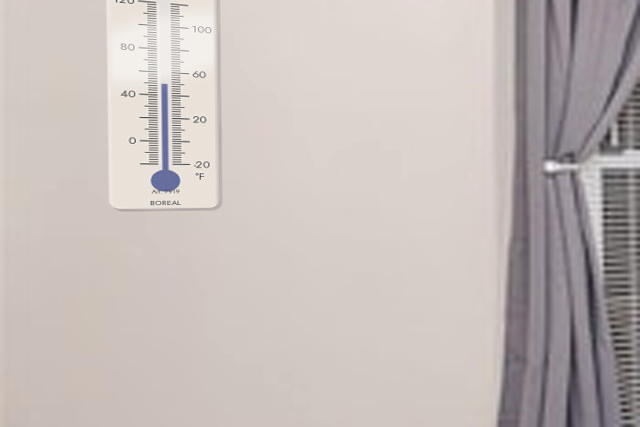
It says {"value": 50, "unit": "°F"}
